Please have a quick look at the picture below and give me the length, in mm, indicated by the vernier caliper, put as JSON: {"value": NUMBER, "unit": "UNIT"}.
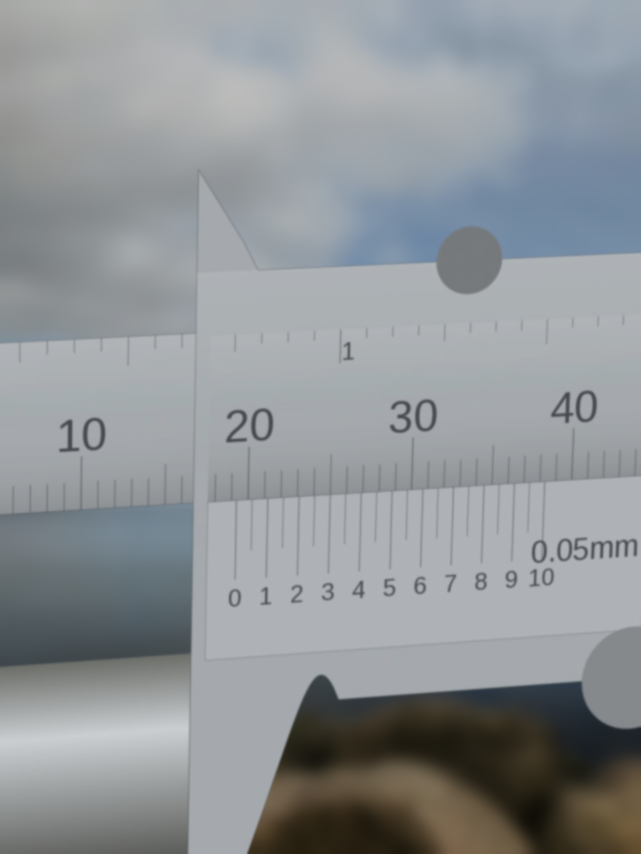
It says {"value": 19.3, "unit": "mm"}
